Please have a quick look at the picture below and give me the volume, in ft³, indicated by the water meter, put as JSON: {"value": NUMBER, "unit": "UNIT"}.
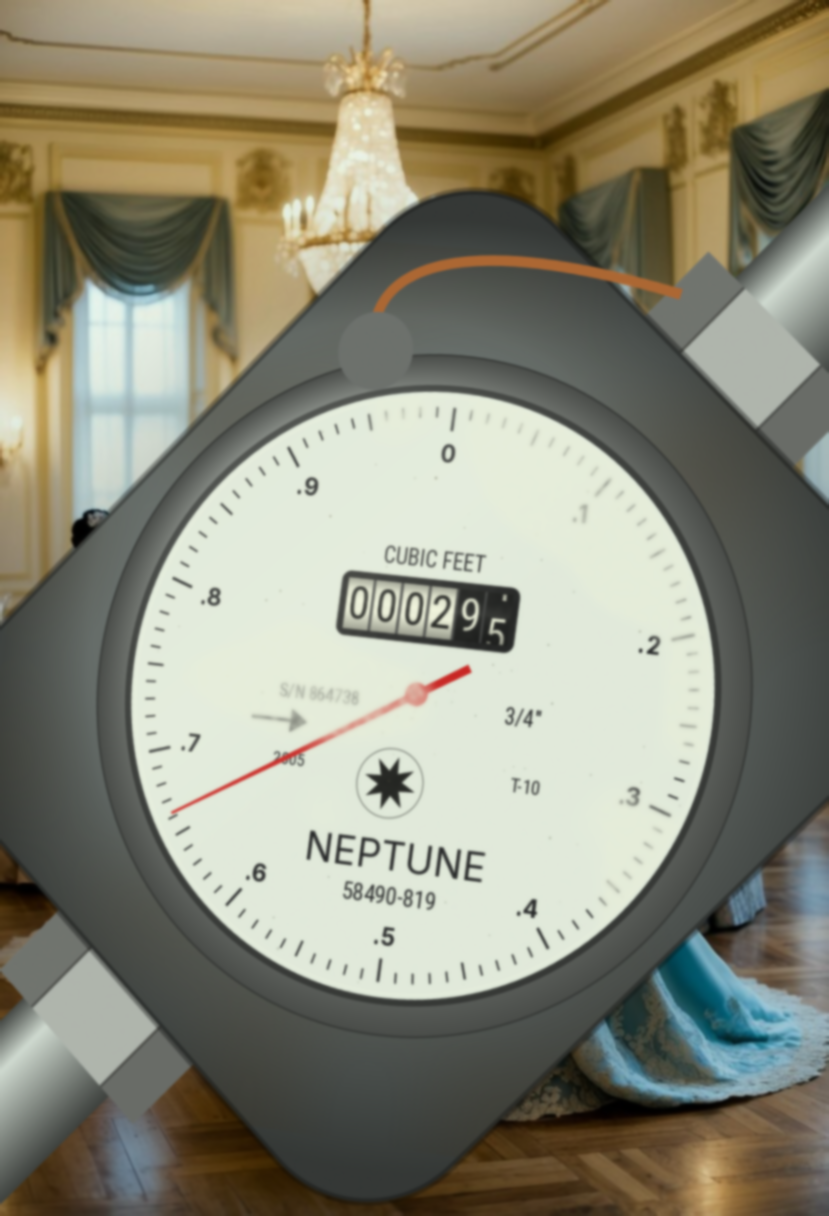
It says {"value": 294.66, "unit": "ft³"}
